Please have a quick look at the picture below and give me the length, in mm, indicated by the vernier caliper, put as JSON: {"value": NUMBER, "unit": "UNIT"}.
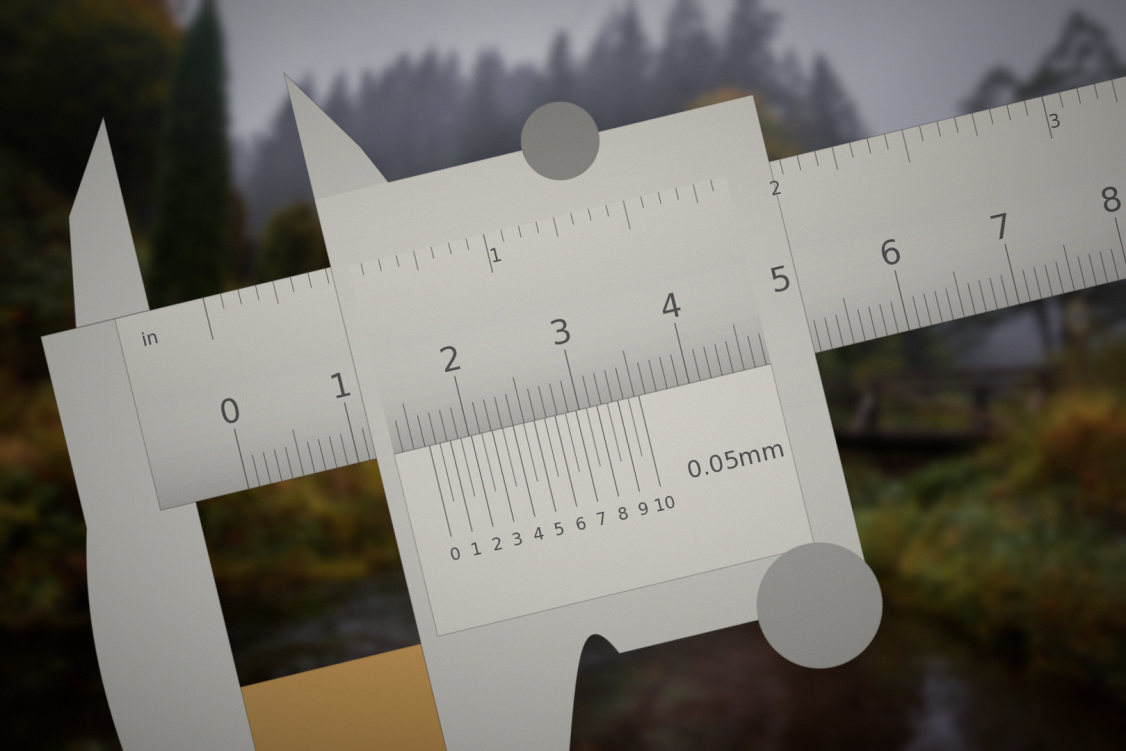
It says {"value": 16.4, "unit": "mm"}
